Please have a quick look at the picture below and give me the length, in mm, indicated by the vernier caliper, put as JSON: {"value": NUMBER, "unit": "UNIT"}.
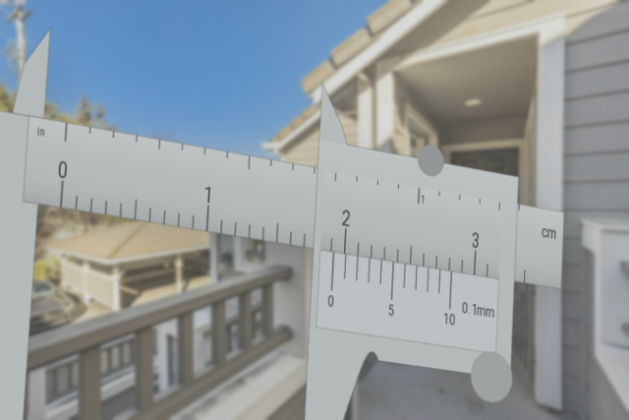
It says {"value": 19.2, "unit": "mm"}
